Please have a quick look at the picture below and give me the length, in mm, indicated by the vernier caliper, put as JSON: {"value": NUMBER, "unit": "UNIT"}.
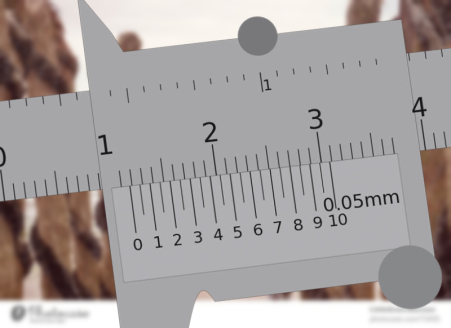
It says {"value": 11.8, "unit": "mm"}
